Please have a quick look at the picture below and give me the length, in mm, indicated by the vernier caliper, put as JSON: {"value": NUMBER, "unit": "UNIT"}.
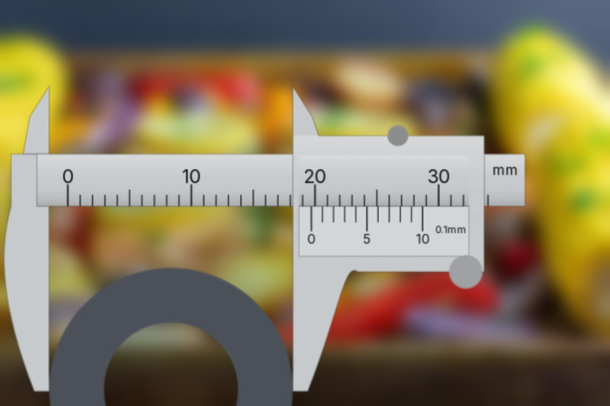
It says {"value": 19.7, "unit": "mm"}
